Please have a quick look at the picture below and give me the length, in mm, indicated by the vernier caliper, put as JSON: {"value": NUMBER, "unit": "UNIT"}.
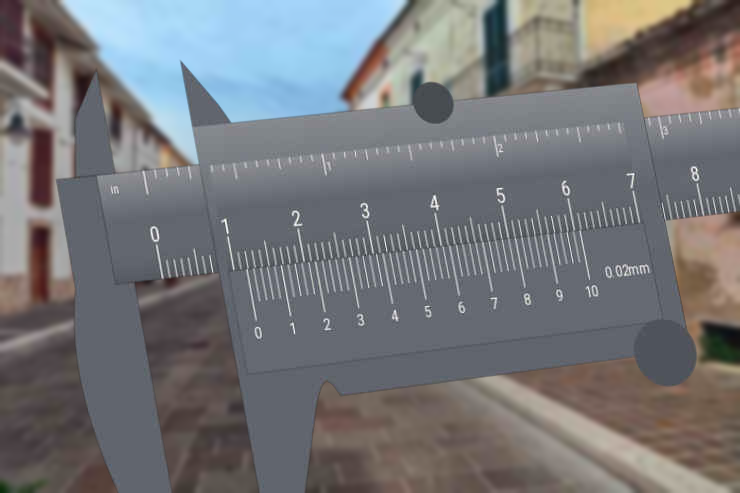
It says {"value": 11.8, "unit": "mm"}
